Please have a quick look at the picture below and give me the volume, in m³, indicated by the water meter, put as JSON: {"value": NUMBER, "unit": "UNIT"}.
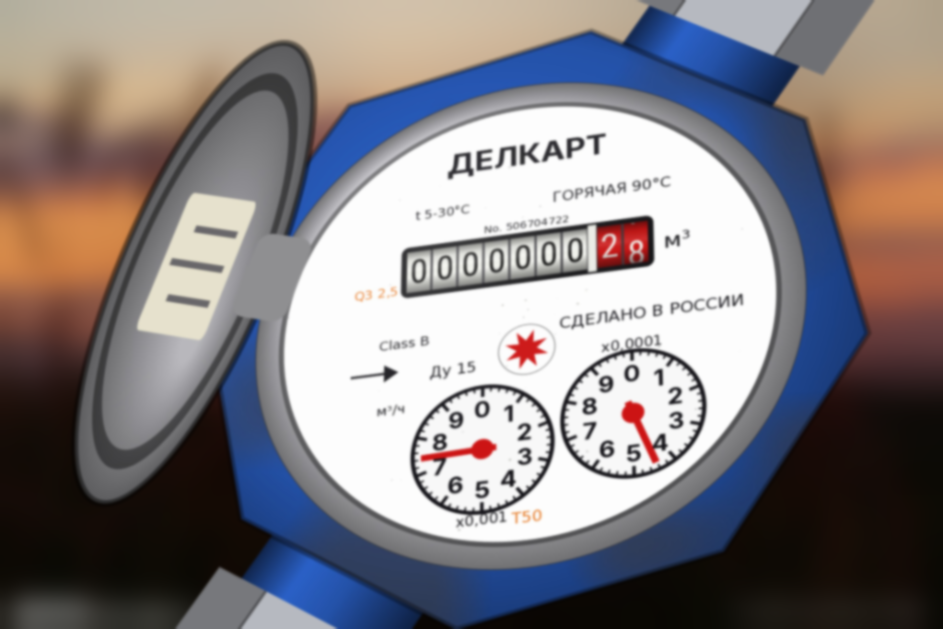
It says {"value": 0.2774, "unit": "m³"}
